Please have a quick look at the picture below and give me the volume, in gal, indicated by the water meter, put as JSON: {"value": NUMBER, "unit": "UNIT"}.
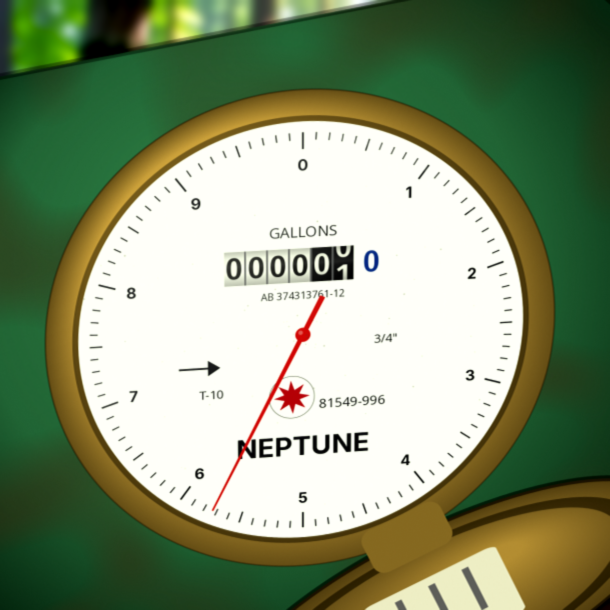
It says {"value": 5.7, "unit": "gal"}
